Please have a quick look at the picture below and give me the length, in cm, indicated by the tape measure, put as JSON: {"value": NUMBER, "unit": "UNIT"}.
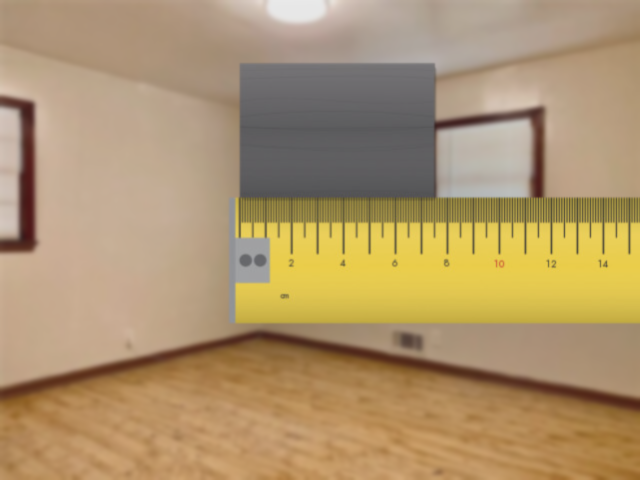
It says {"value": 7.5, "unit": "cm"}
